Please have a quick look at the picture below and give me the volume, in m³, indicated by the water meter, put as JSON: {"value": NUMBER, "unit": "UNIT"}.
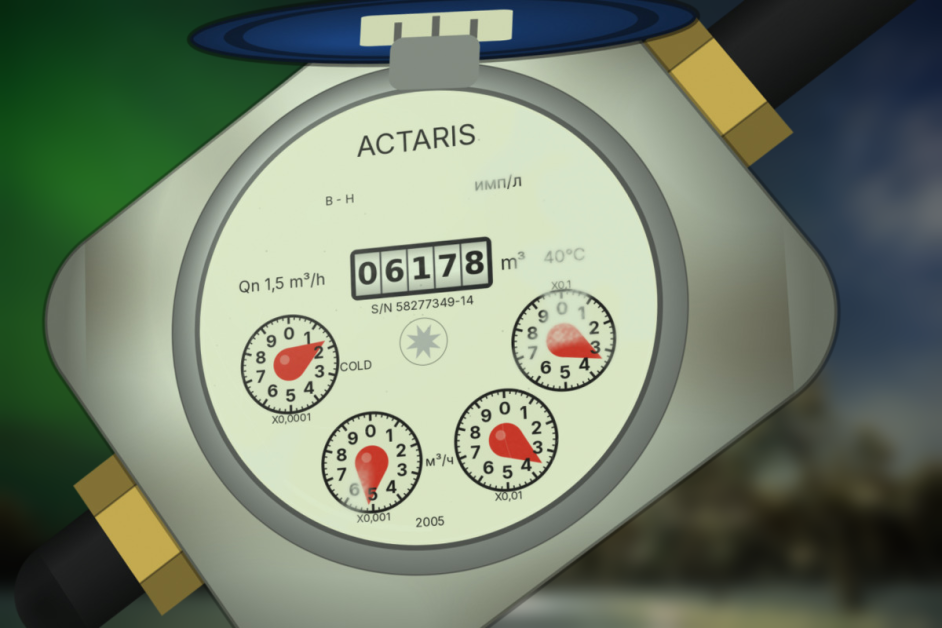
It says {"value": 6178.3351, "unit": "m³"}
